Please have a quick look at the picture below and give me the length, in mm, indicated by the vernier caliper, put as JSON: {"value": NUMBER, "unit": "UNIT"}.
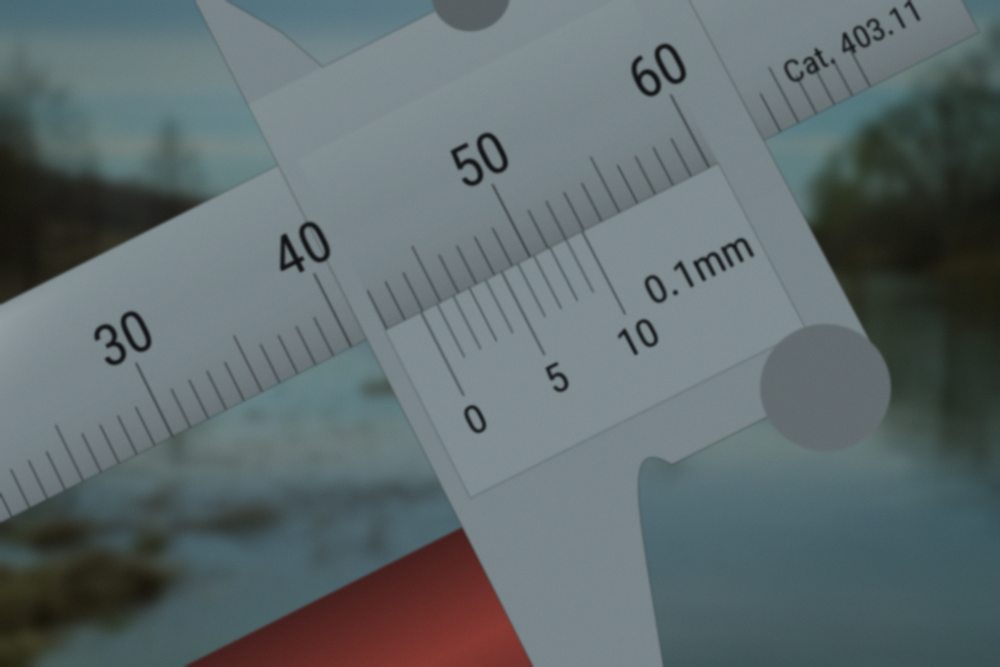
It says {"value": 43.9, "unit": "mm"}
